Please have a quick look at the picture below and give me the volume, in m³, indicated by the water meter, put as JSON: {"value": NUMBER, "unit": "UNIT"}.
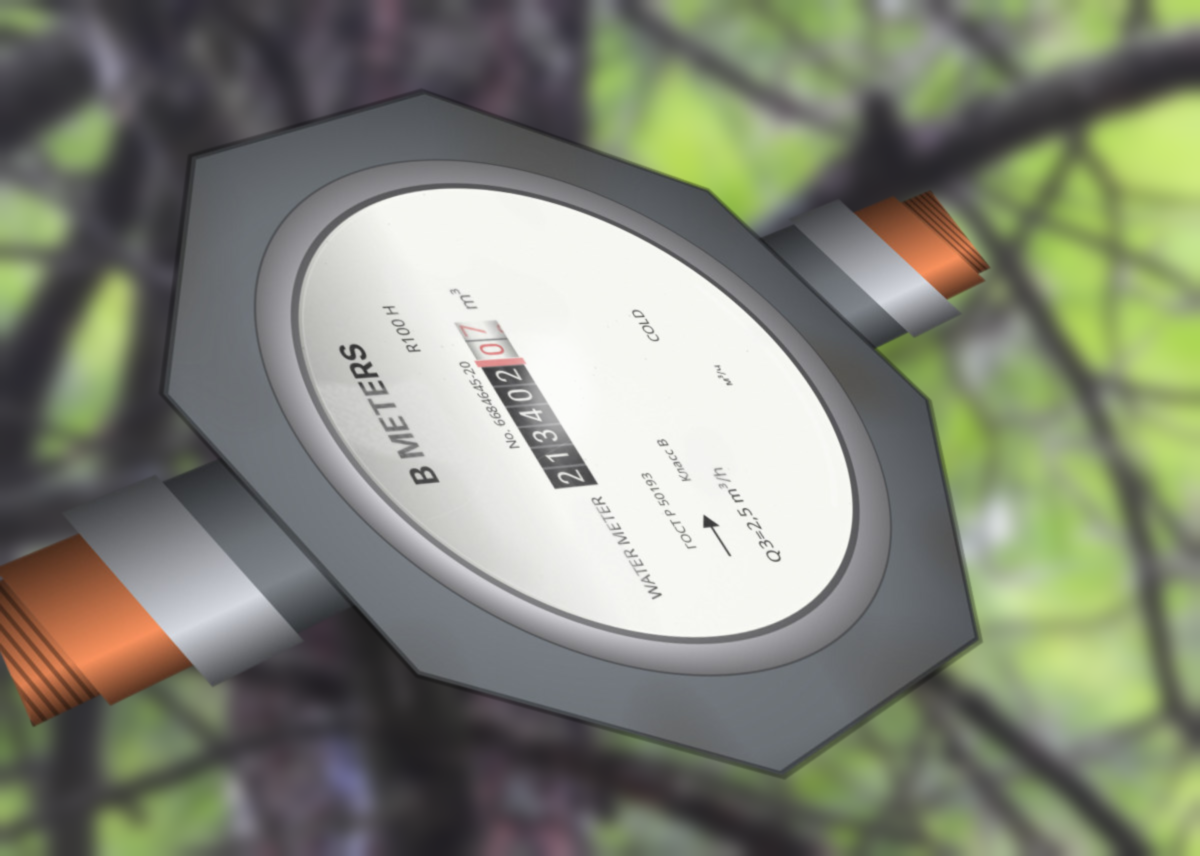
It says {"value": 213402.07, "unit": "m³"}
